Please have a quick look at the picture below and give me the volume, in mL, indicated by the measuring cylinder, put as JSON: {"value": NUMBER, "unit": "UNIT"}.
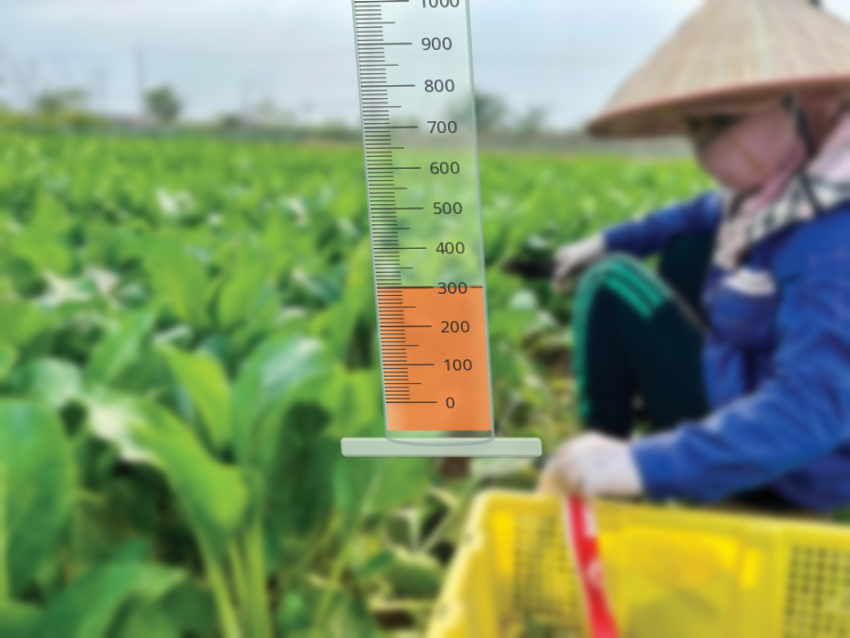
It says {"value": 300, "unit": "mL"}
